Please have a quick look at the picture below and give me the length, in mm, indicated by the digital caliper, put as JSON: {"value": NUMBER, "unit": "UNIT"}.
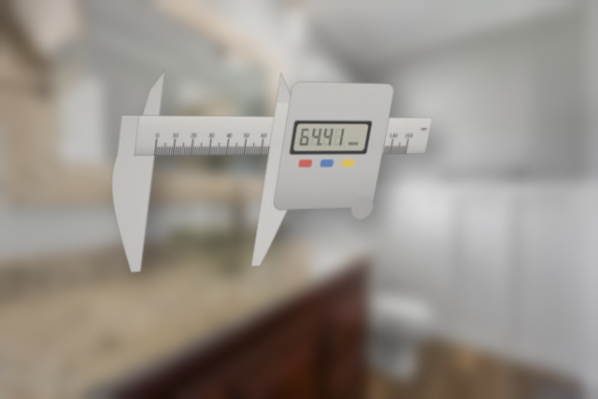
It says {"value": 64.41, "unit": "mm"}
